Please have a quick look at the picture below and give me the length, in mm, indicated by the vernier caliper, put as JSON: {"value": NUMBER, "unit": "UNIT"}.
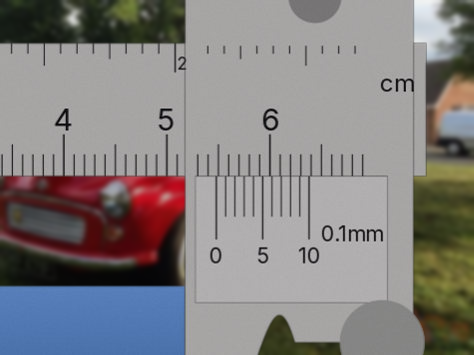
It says {"value": 54.8, "unit": "mm"}
